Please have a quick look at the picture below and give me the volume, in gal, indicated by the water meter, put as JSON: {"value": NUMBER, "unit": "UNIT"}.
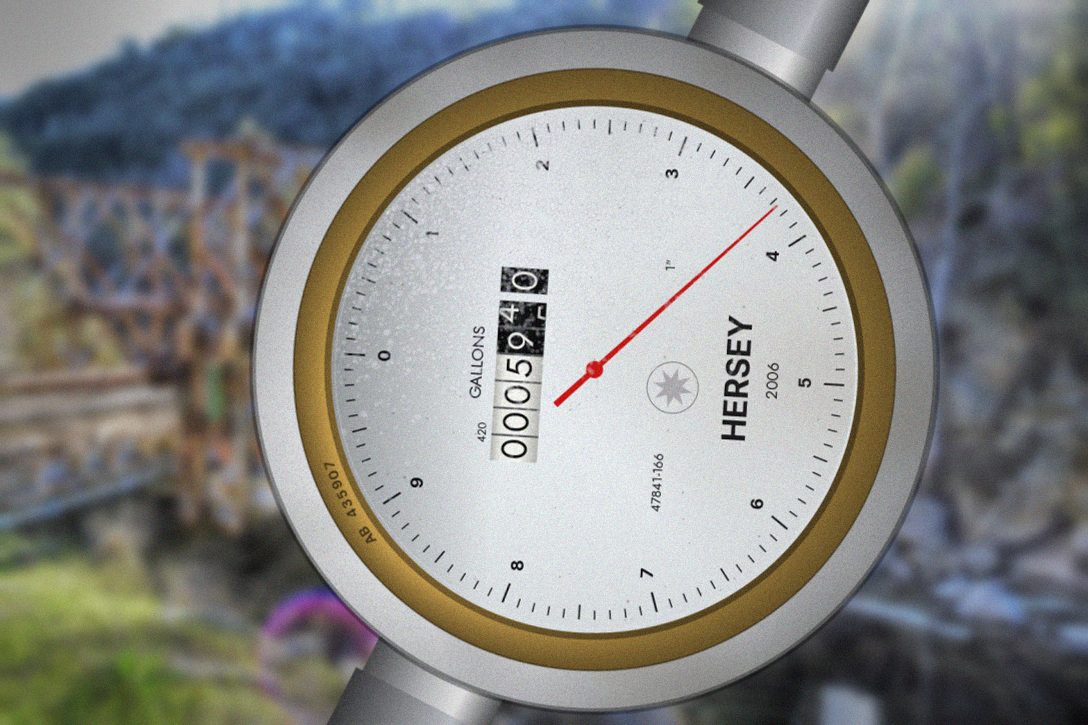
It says {"value": 5943.7, "unit": "gal"}
